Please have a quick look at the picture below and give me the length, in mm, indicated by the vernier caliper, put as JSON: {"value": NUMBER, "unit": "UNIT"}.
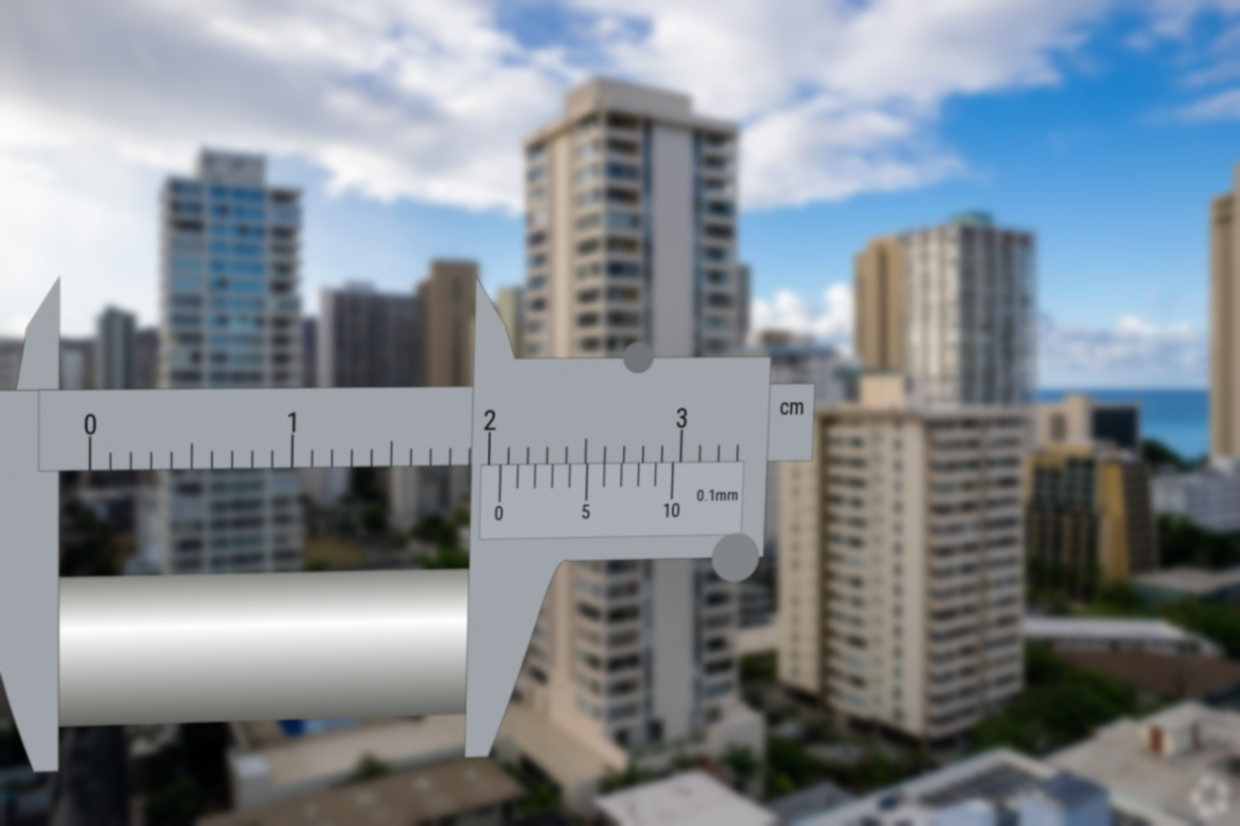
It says {"value": 20.6, "unit": "mm"}
